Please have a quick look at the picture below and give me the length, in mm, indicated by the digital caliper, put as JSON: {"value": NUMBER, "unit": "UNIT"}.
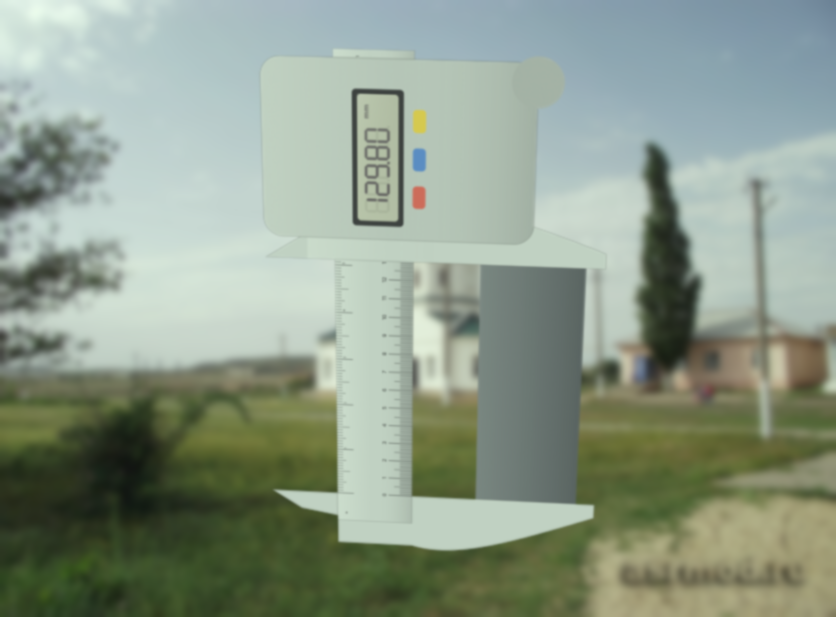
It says {"value": 129.80, "unit": "mm"}
